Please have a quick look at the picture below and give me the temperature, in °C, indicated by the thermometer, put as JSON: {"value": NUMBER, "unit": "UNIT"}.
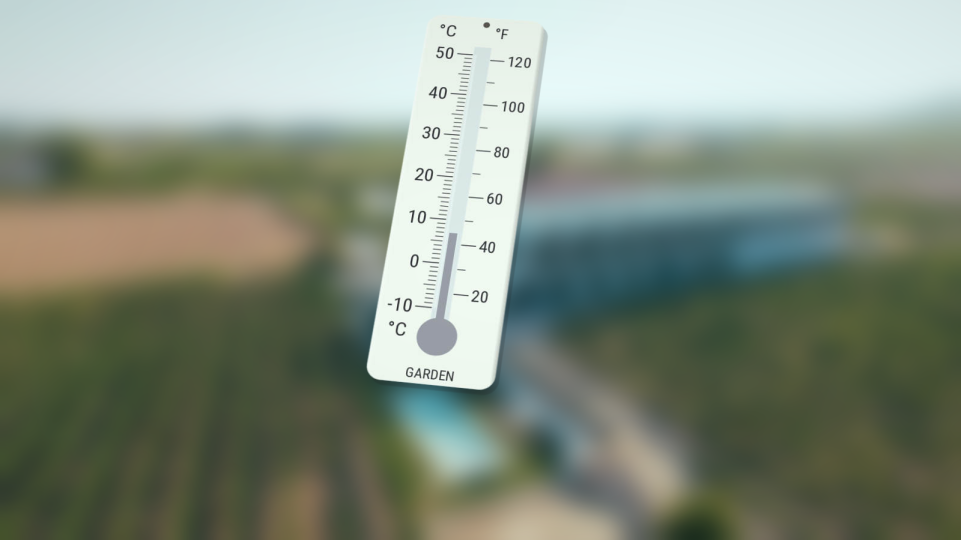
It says {"value": 7, "unit": "°C"}
